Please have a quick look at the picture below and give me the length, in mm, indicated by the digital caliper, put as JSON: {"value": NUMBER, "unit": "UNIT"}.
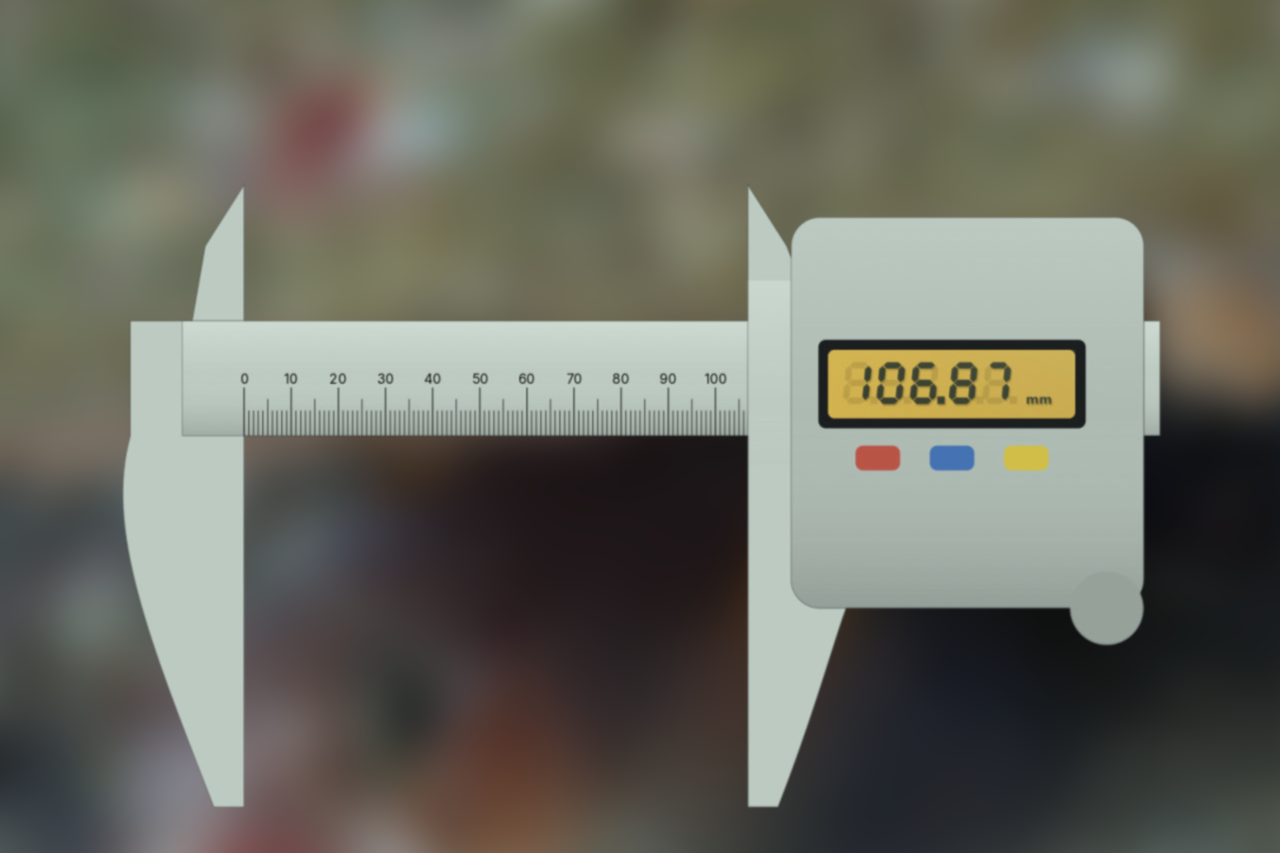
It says {"value": 106.87, "unit": "mm"}
